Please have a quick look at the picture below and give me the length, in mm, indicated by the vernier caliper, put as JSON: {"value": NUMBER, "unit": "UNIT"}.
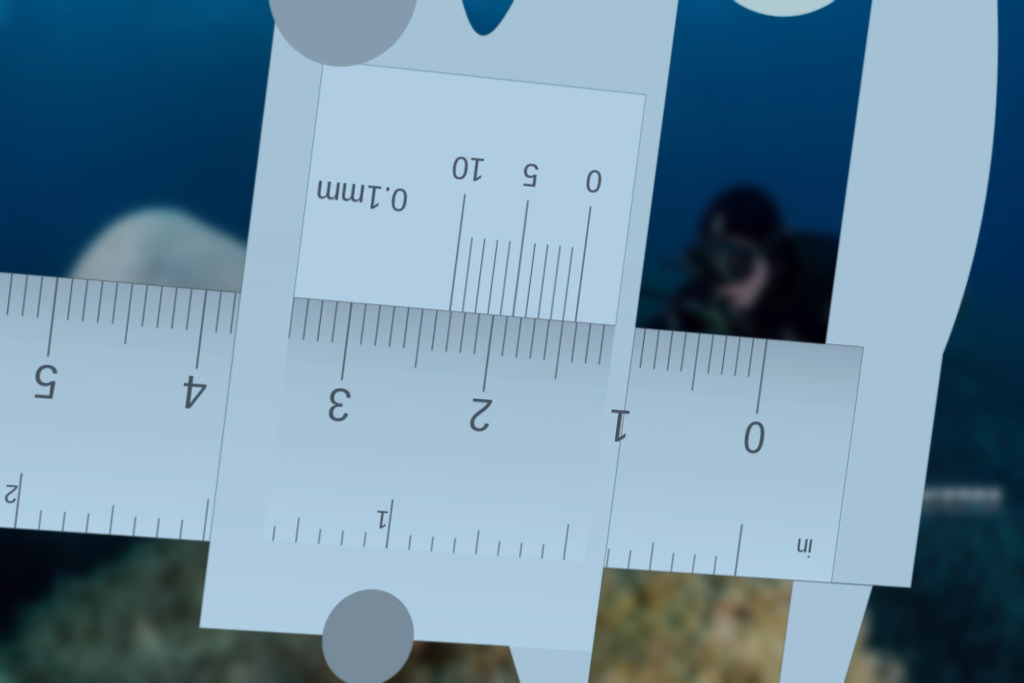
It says {"value": 14.1, "unit": "mm"}
